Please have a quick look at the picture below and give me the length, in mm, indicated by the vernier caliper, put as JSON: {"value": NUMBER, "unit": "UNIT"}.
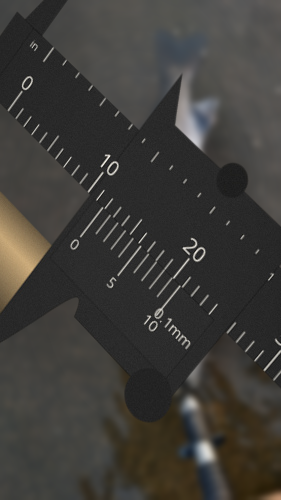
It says {"value": 11.8, "unit": "mm"}
